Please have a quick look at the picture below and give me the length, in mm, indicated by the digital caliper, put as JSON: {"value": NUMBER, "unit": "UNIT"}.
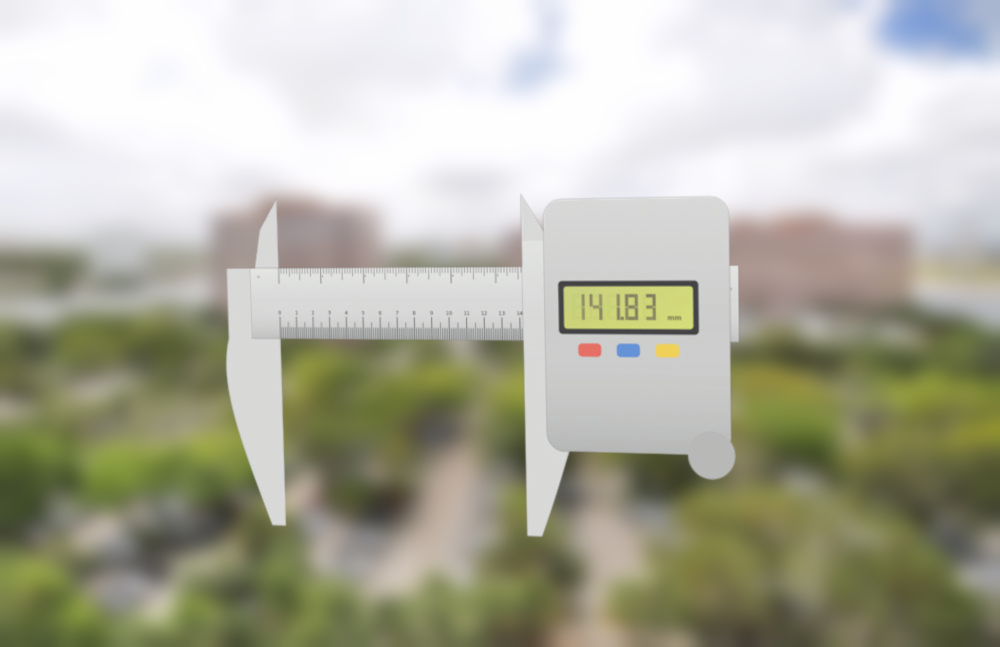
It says {"value": 141.83, "unit": "mm"}
